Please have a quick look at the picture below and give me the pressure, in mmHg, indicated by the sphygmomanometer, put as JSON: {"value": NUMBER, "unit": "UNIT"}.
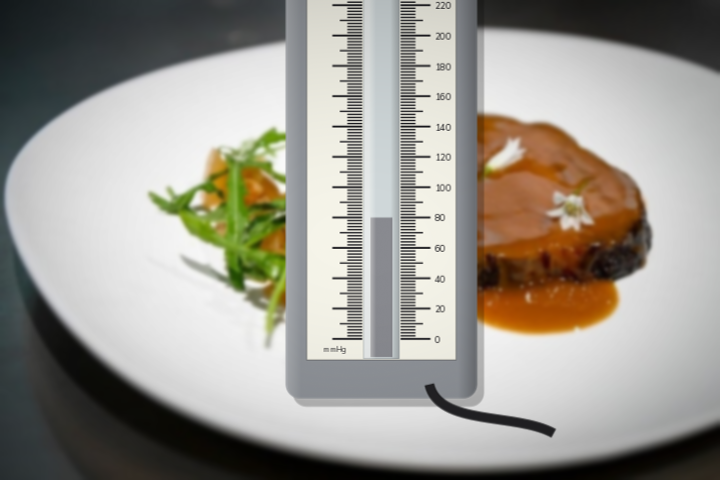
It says {"value": 80, "unit": "mmHg"}
